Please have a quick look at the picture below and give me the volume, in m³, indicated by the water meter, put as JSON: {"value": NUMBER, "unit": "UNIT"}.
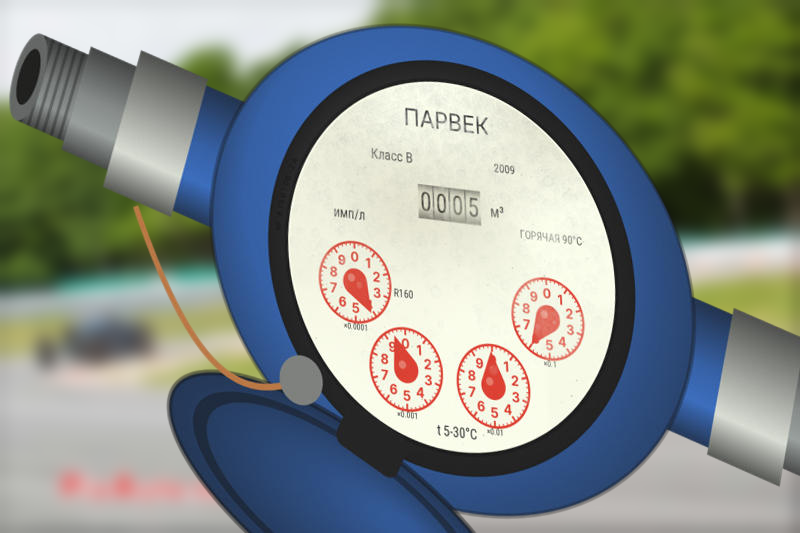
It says {"value": 5.5994, "unit": "m³"}
